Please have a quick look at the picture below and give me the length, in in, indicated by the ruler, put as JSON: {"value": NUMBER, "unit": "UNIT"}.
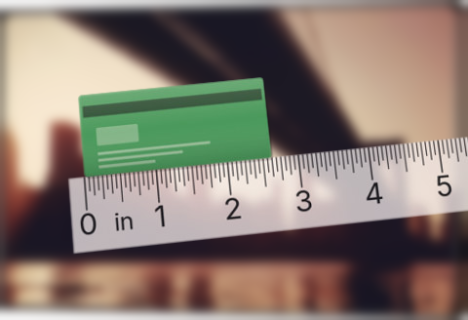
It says {"value": 2.625, "unit": "in"}
